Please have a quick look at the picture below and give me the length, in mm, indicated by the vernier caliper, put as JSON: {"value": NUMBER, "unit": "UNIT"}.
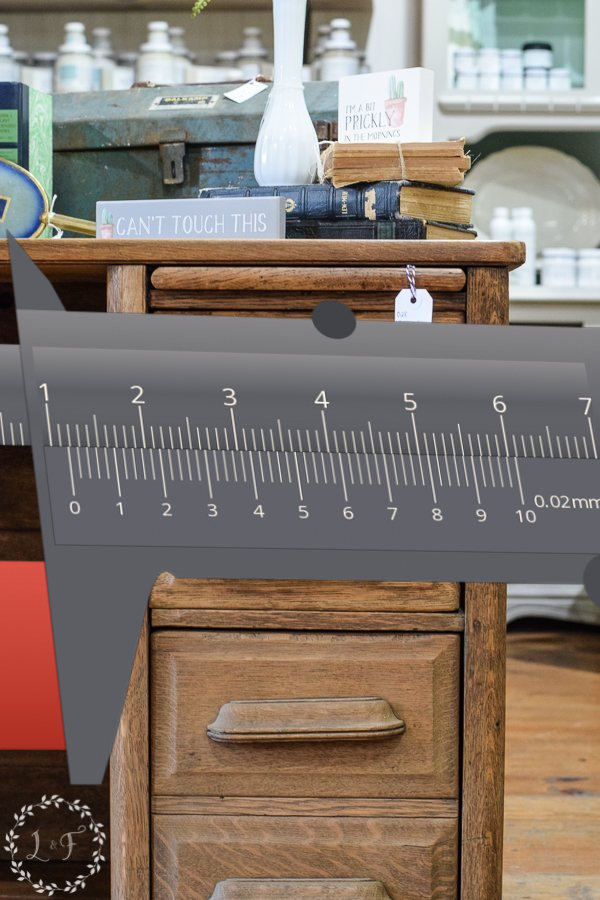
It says {"value": 11.8, "unit": "mm"}
